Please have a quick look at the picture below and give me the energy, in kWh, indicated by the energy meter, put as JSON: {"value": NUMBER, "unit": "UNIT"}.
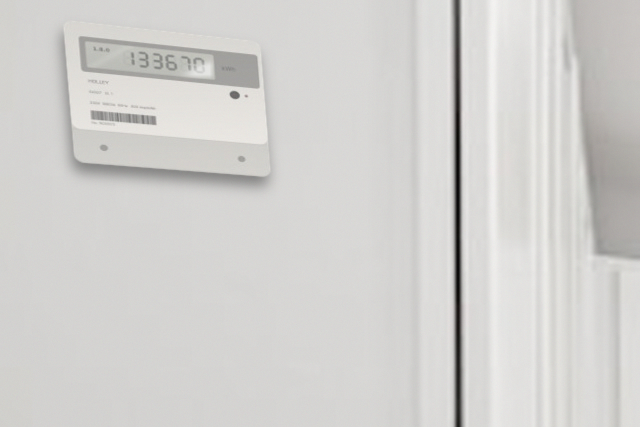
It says {"value": 133670, "unit": "kWh"}
